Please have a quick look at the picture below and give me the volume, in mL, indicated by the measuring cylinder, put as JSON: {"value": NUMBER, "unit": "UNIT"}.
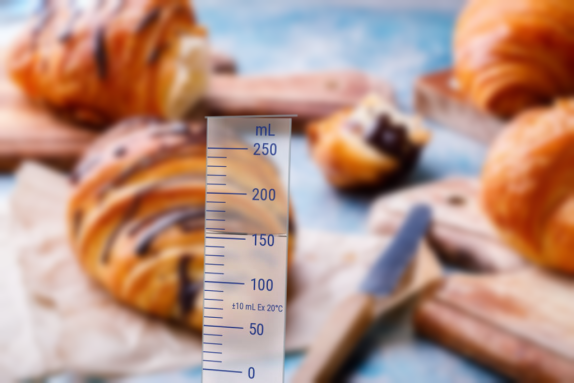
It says {"value": 155, "unit": "mL"}
